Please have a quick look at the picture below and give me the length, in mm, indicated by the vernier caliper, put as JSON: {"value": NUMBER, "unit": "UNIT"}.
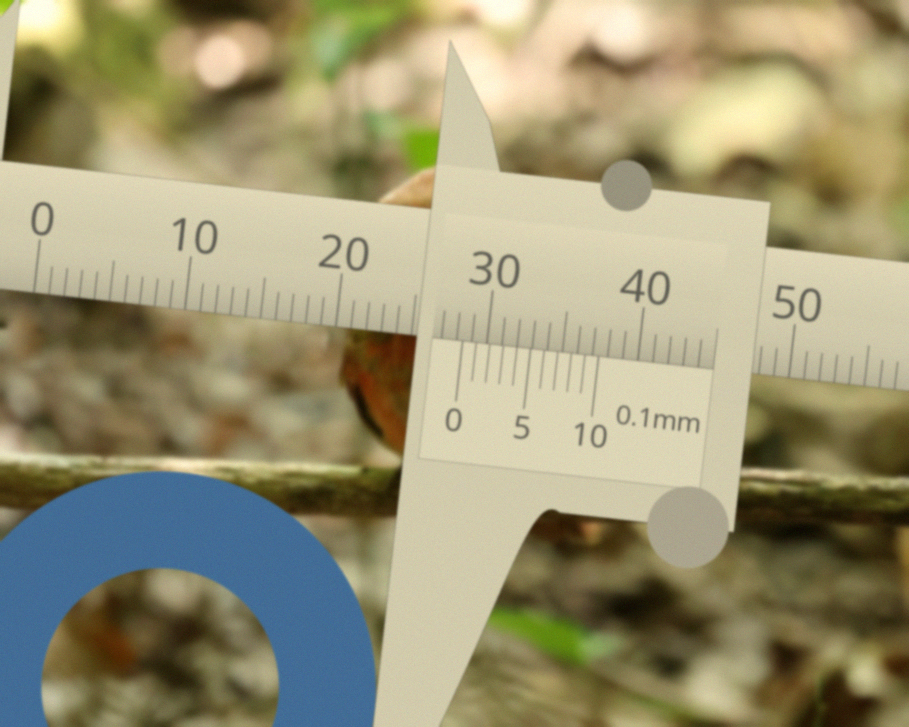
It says {"value": 28.4, "unit": "mm"}
